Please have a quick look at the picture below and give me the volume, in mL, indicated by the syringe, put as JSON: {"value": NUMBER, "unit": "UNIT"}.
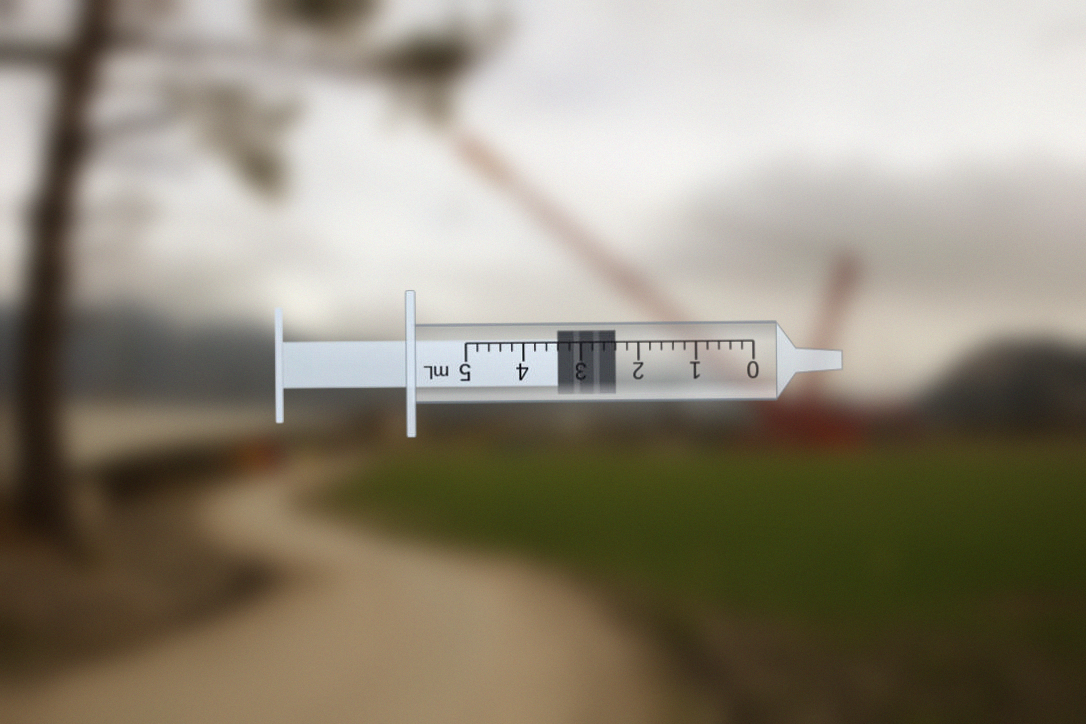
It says {"value": 2.4, "unit": "mL"}
